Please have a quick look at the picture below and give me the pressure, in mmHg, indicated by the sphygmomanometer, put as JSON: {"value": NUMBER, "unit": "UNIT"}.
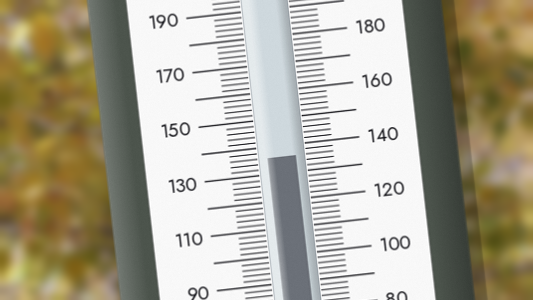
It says {"value": 136, "unit": "mmHg"}
